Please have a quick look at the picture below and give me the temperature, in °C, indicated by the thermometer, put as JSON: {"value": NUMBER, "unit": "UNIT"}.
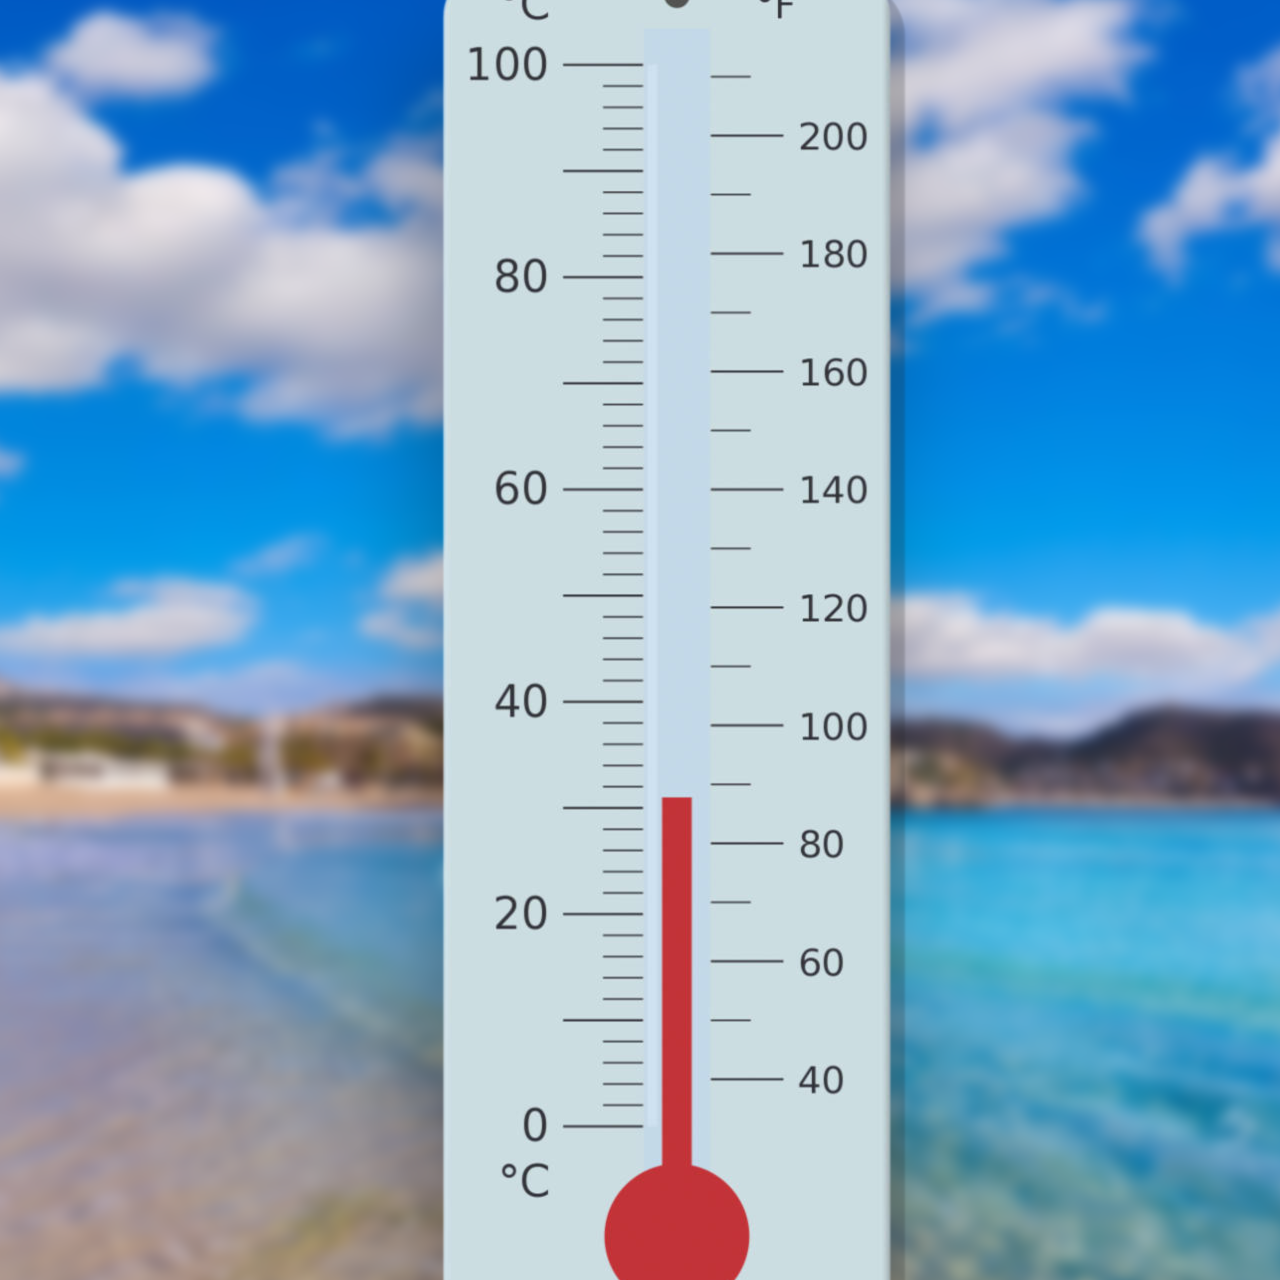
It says {"value": 31, "unit": "°C"}
